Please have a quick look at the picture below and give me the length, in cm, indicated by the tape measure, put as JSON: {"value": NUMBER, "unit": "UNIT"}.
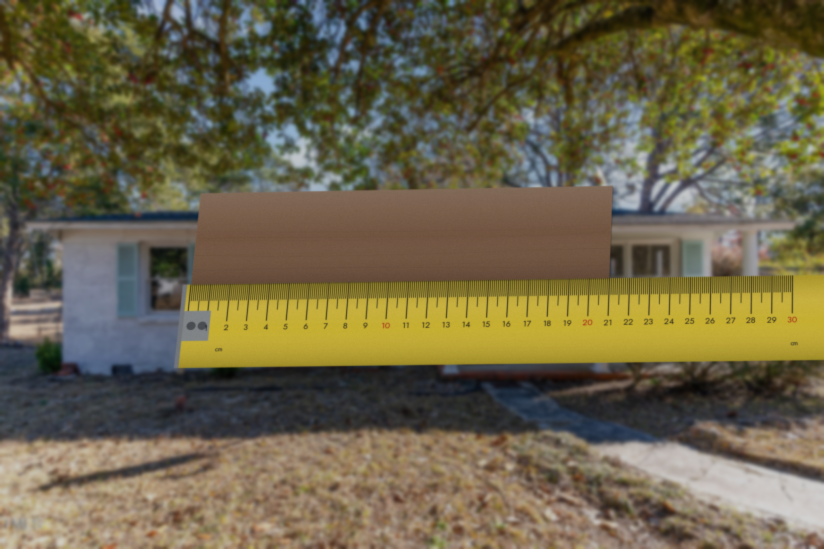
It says {"value": 21, "unit": "cm"}
